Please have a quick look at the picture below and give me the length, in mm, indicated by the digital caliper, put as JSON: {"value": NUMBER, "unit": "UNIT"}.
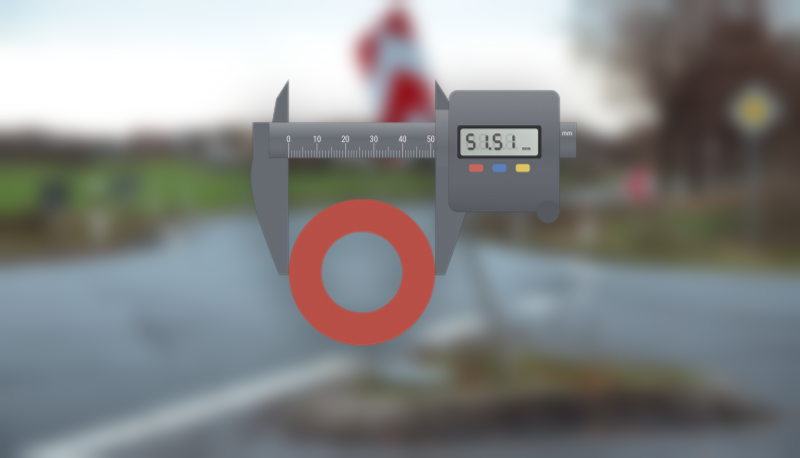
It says {"value": 51.51, "unit": "mm"}
